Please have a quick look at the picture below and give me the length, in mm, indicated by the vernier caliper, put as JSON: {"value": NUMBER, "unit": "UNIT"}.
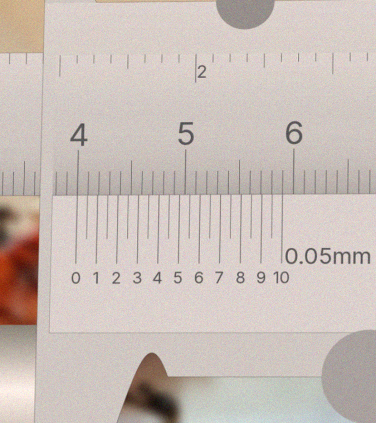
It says {"value": 40.0, "unit": "mm"}
